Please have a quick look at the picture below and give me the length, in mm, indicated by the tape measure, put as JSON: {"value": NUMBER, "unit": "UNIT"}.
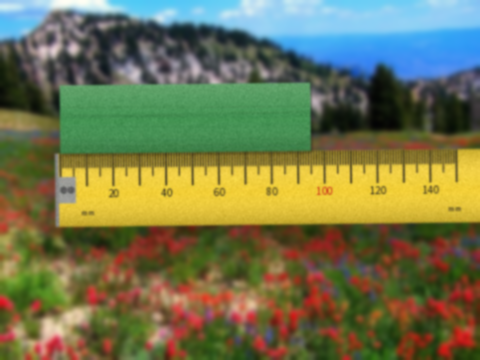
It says {"value": 95, "unit": "mm"}
